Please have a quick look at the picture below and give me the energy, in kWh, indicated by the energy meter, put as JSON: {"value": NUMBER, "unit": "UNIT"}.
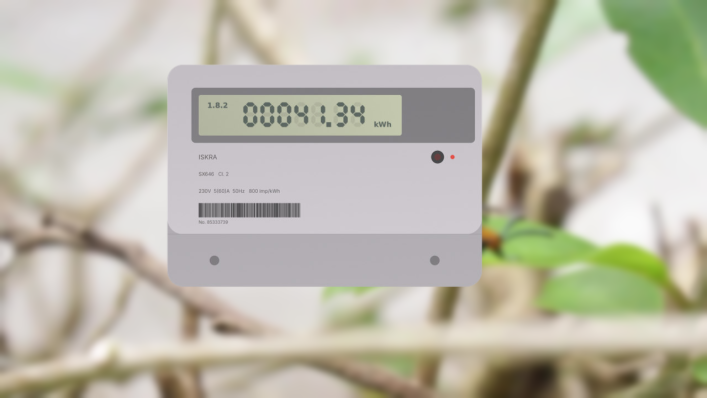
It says {"value": 41.34, "unit": "kWh"}
